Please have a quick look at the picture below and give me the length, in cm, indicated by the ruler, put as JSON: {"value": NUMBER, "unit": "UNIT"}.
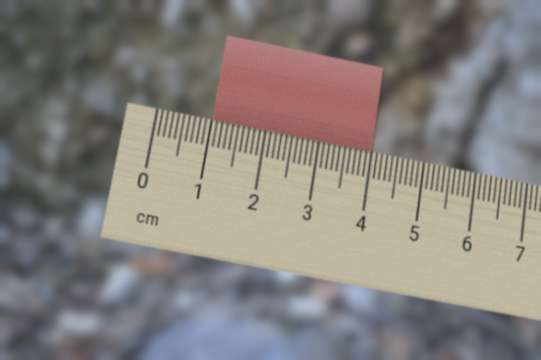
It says {"value": 3, "unit": "cm"}
